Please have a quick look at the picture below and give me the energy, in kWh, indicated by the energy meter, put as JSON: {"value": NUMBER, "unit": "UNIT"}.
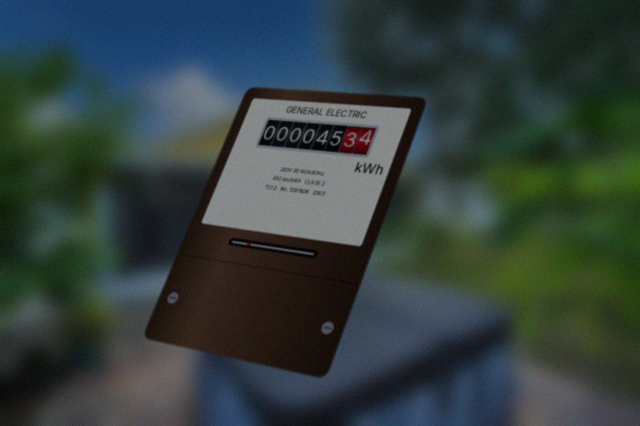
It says {"value": 45.34, "unit": "kWh"}
